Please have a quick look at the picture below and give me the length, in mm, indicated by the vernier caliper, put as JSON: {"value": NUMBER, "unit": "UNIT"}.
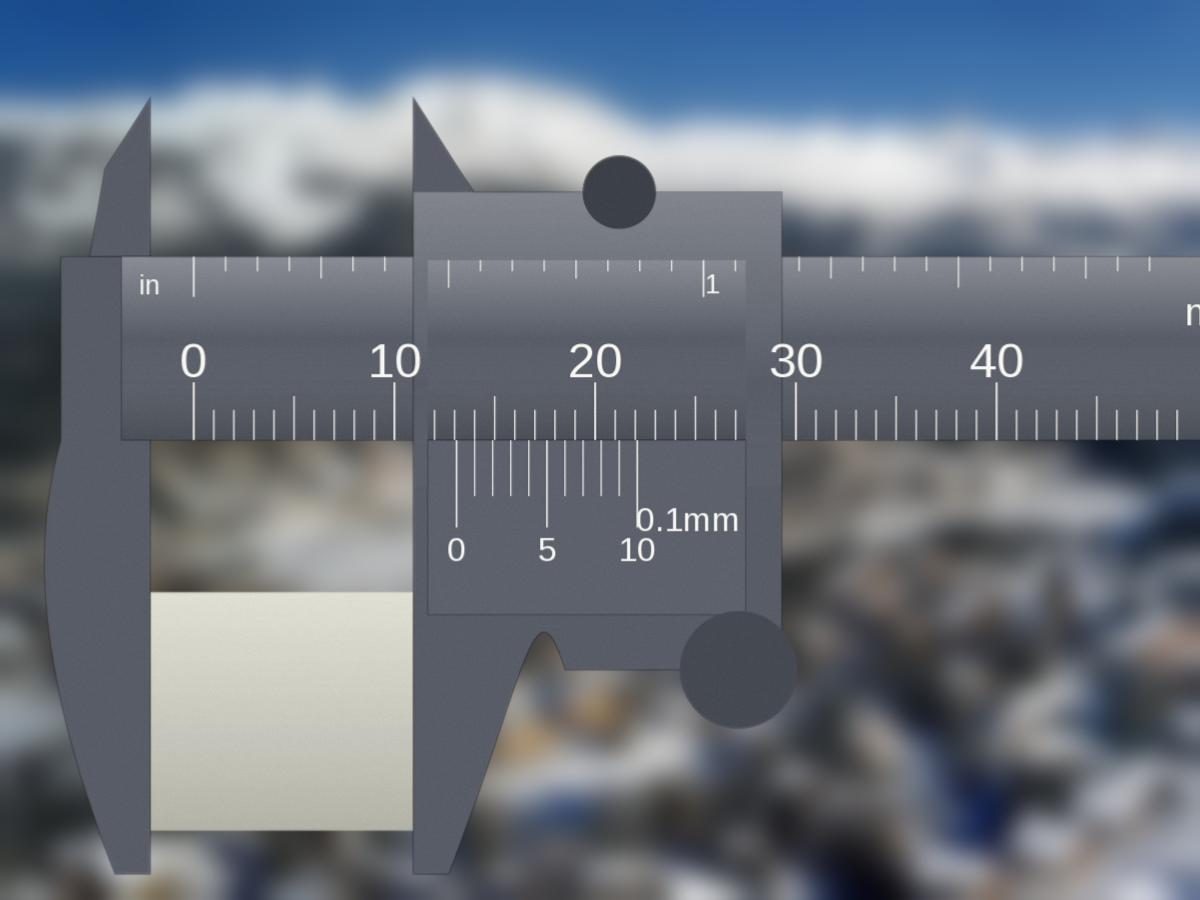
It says {"value": 13.1, "unit": "mm"}
